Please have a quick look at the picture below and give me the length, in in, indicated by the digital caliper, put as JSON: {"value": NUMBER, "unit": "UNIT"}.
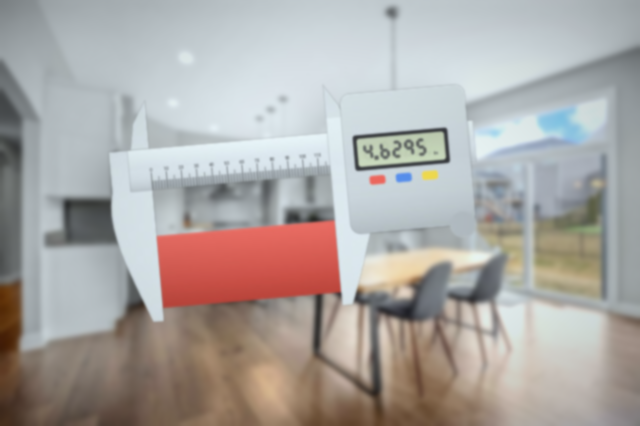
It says {"value": 4.6295, "unit": "in"}
